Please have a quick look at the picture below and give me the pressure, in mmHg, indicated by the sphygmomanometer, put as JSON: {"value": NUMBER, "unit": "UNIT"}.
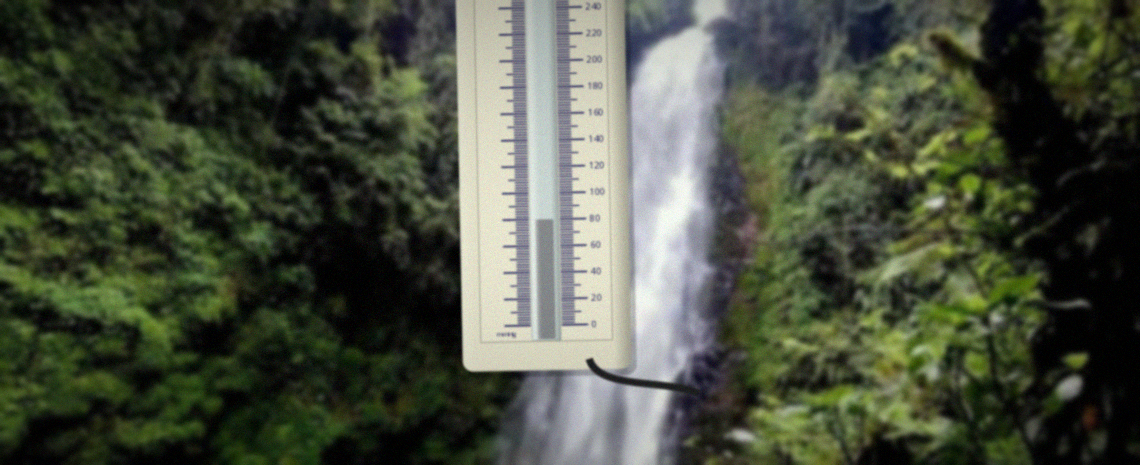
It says {"value": 80, "unit": "mmHg"}
